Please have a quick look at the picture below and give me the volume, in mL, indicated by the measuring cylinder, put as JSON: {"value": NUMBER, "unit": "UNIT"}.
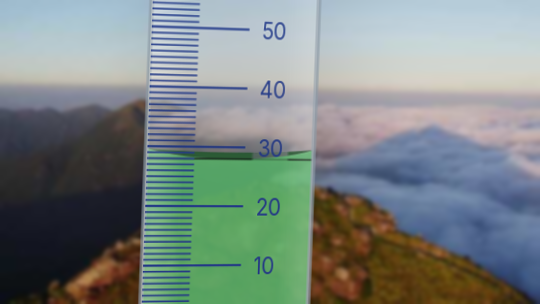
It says {"value": 28, "unit": "mL"}
